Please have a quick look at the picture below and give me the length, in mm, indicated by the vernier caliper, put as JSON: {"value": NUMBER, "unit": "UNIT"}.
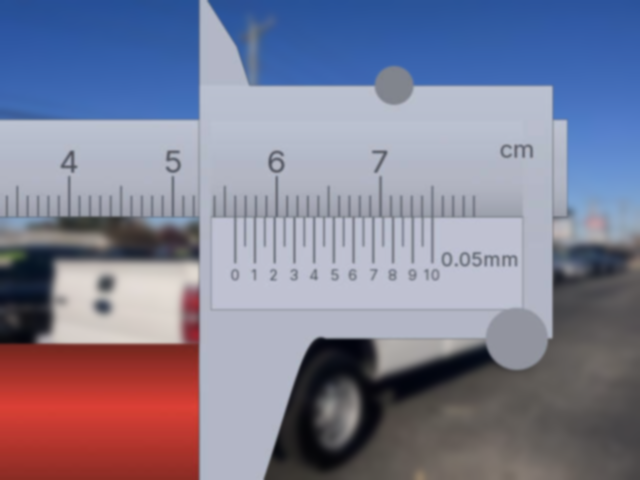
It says {"value": 56.0, "unit": "mm"}
